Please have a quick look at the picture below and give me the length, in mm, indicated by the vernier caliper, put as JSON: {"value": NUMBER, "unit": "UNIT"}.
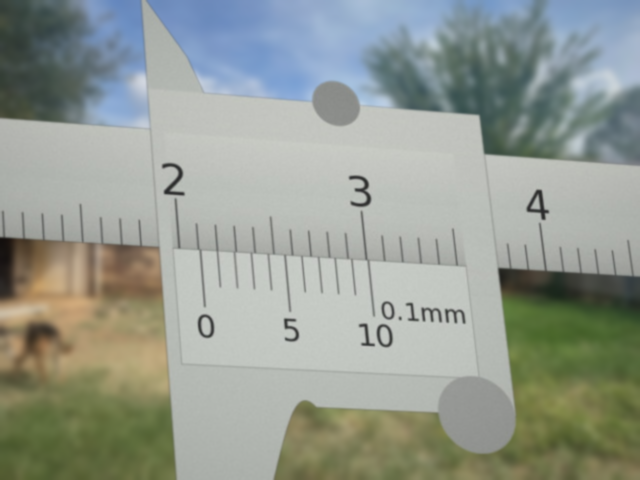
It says {"value": 21.1, "unit": "mm"}
